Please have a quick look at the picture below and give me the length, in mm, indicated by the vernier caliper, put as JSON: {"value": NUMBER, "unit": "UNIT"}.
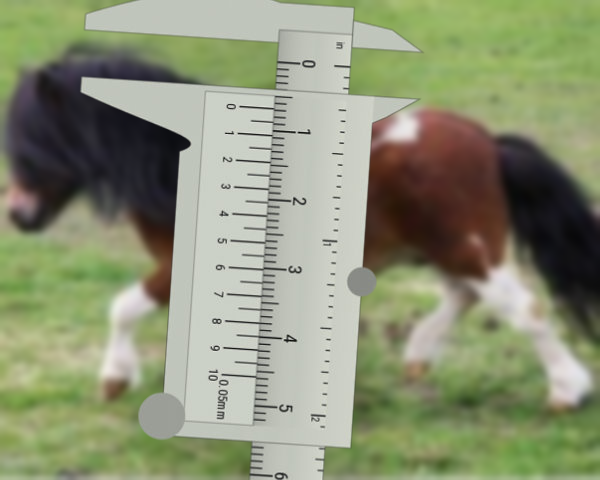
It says {"value": 6.8, "unit": "mm"}
